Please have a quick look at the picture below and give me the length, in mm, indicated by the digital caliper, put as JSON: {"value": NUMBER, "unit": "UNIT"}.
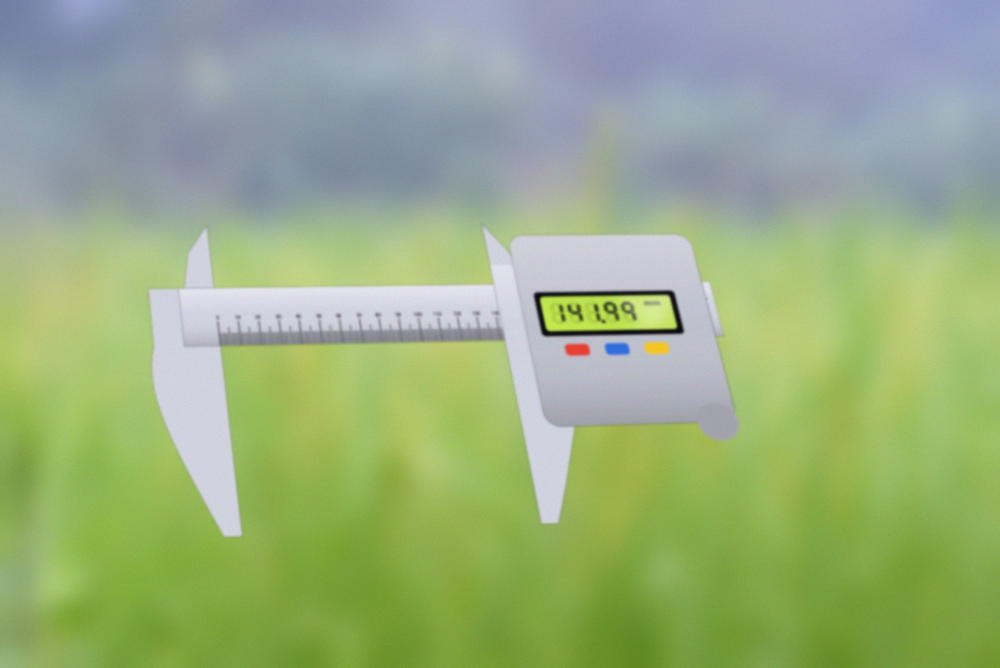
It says {"value": 141.99, "unit": "mm"}
